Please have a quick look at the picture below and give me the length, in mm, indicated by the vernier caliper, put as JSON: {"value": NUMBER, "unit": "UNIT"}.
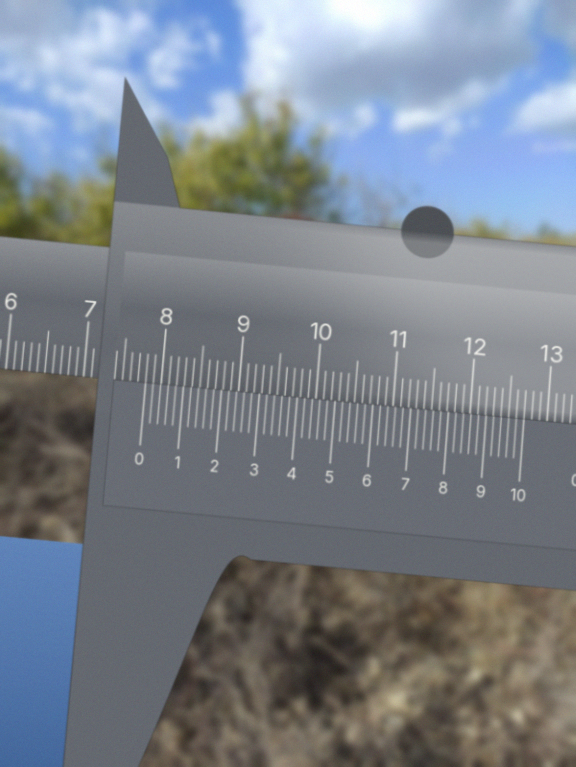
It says {"value": 78.0, "unit": "mm"}
